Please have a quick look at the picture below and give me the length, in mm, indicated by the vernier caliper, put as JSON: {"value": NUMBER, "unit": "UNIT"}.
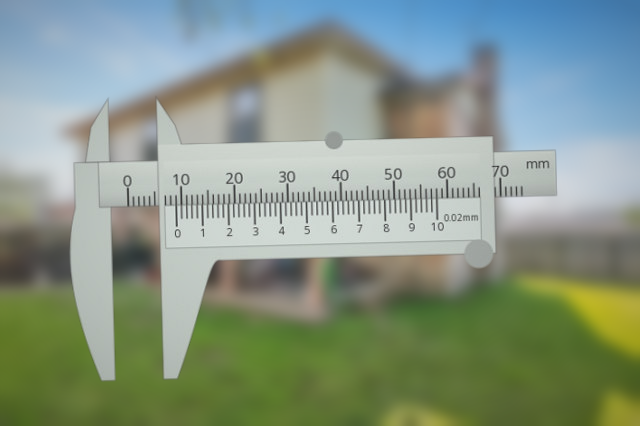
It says {"value": 9.0, "unit": "mm"}
